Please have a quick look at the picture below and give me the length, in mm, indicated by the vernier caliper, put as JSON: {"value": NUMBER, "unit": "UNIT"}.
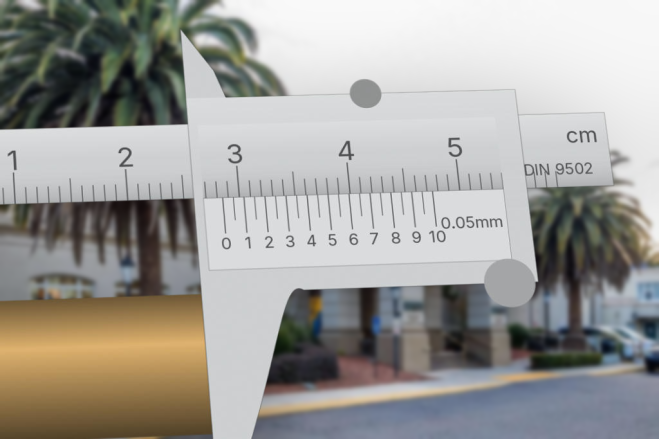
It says {"value": 28.5, "unit": "mm"}
